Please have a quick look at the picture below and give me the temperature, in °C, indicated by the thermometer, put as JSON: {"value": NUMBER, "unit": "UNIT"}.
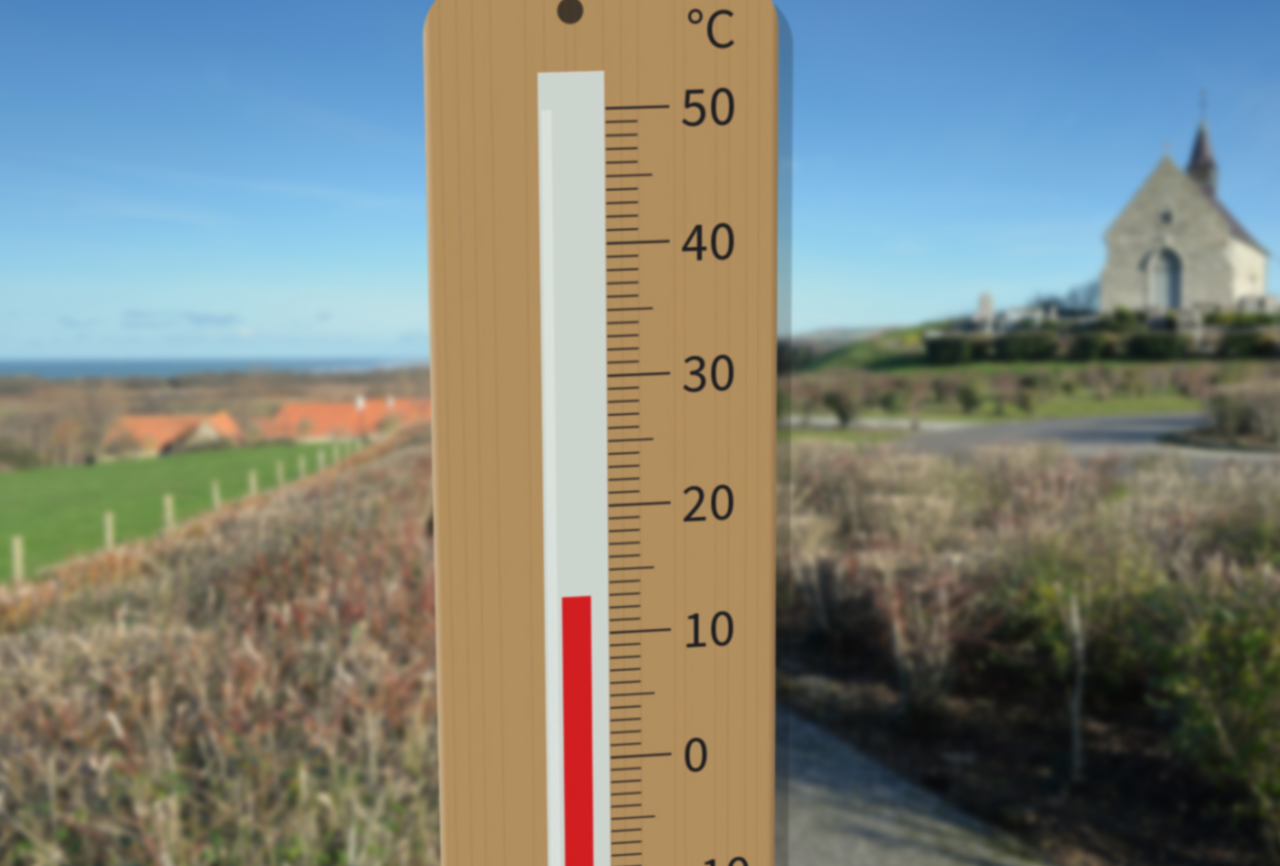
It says {"value": 13, "unit": "°C"}
